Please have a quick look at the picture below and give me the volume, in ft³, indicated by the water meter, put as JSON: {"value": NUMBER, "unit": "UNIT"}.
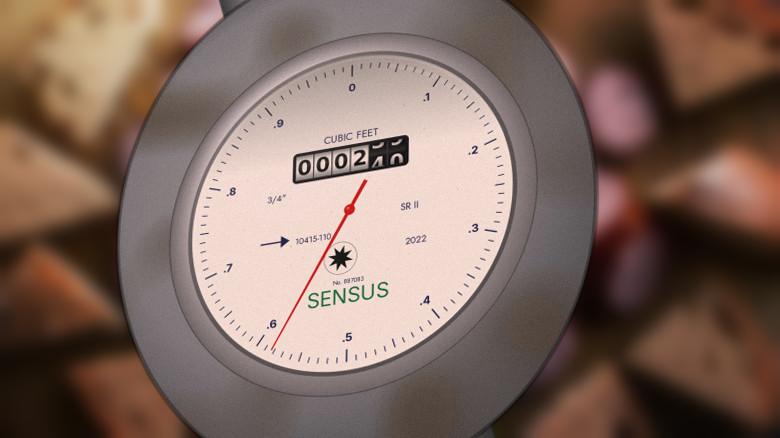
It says {"value": 239.58, "unit": "ft³"}
